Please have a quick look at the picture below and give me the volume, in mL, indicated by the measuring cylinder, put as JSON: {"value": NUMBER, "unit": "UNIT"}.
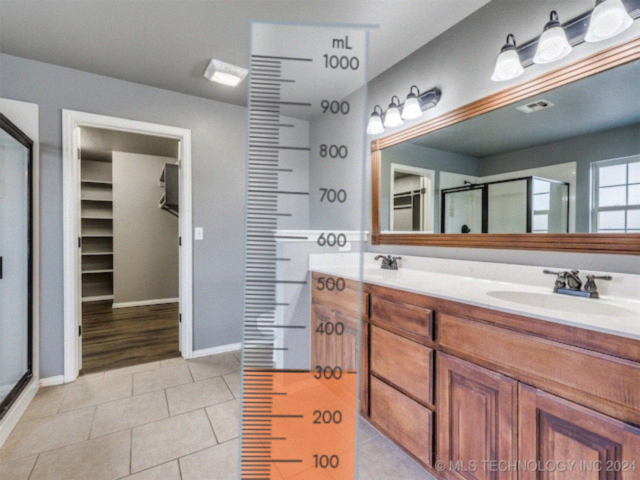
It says {"value": 300, "unit": "mL"}
